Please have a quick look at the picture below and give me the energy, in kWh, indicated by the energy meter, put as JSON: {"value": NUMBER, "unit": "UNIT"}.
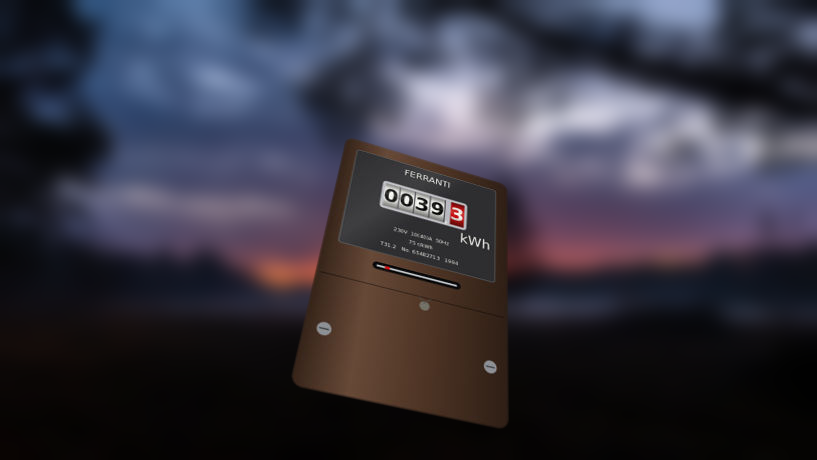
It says {"value": 39.3, "unit": "kWh"}
